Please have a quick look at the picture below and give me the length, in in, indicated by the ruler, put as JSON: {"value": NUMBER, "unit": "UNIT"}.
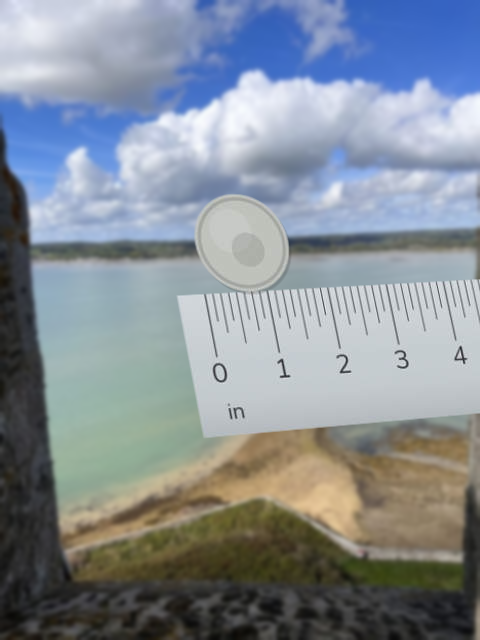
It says {"value": 1.5, "unit": "in"}
